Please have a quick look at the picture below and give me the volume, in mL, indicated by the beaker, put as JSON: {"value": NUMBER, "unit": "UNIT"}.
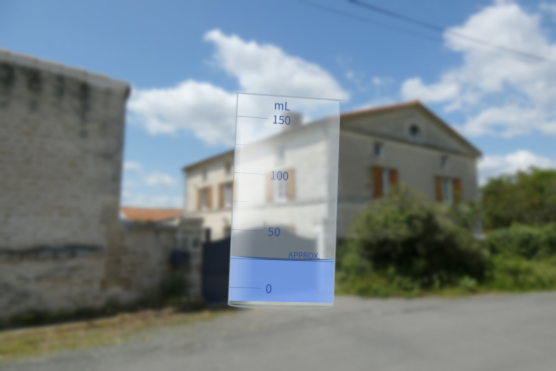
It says {"value": 25, "unit": "mL"}
